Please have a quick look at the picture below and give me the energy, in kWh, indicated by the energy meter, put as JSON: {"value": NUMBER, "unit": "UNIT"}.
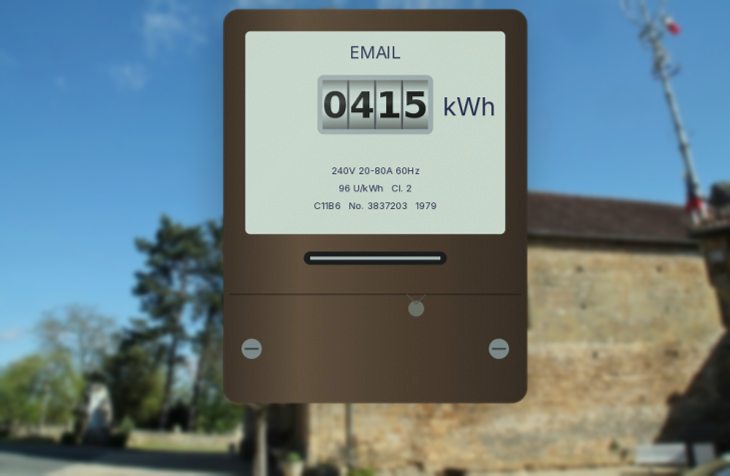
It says {"value": 415, "unit": "kWh"}
